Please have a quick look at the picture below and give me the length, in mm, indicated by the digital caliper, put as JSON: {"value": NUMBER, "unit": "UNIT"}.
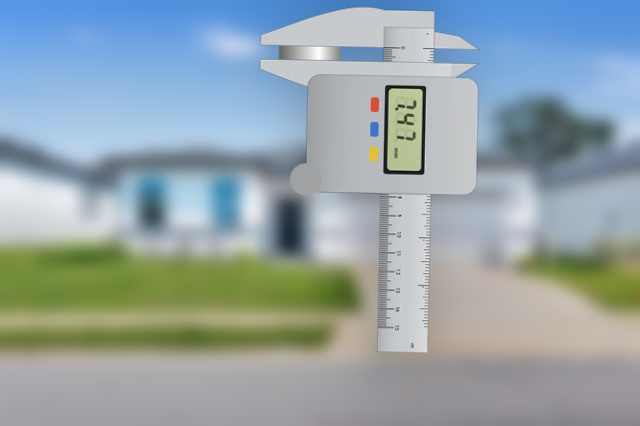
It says {"value": 7.47, "unit": "mm"}
